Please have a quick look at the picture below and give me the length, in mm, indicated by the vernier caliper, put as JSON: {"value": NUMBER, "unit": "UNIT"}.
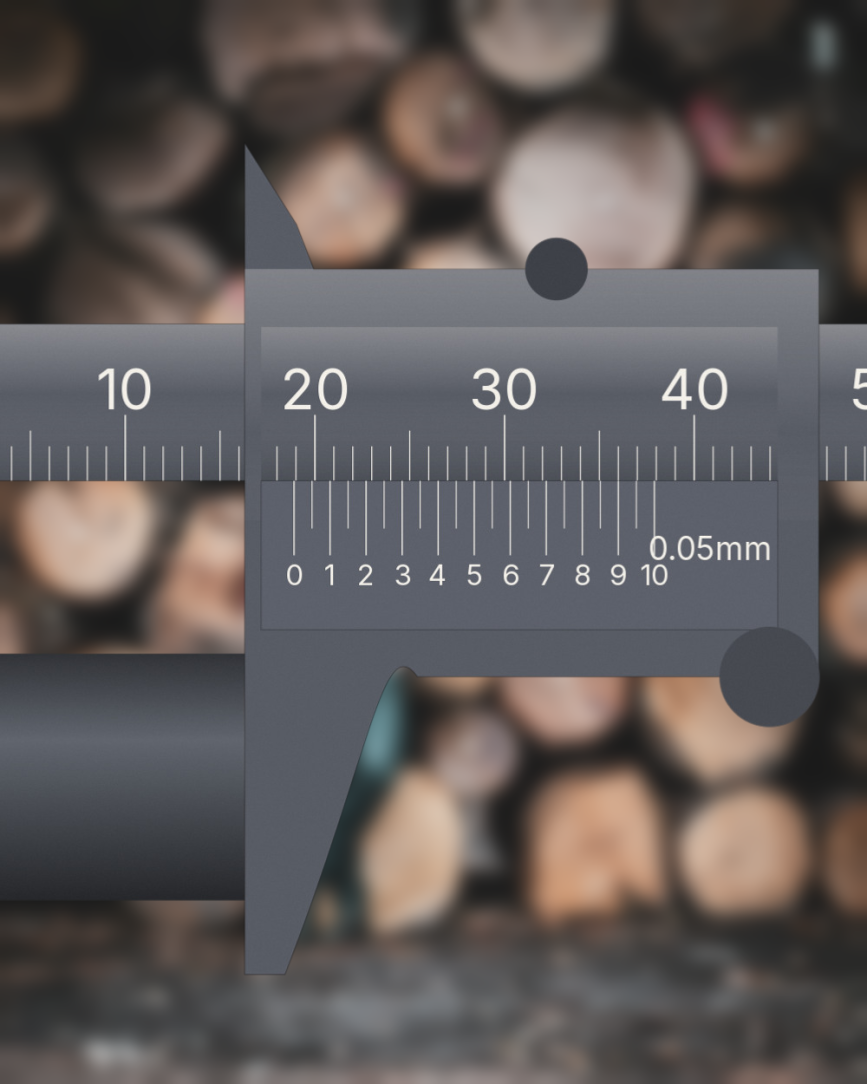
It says {"value": 18.9, "unit": "mm"}
